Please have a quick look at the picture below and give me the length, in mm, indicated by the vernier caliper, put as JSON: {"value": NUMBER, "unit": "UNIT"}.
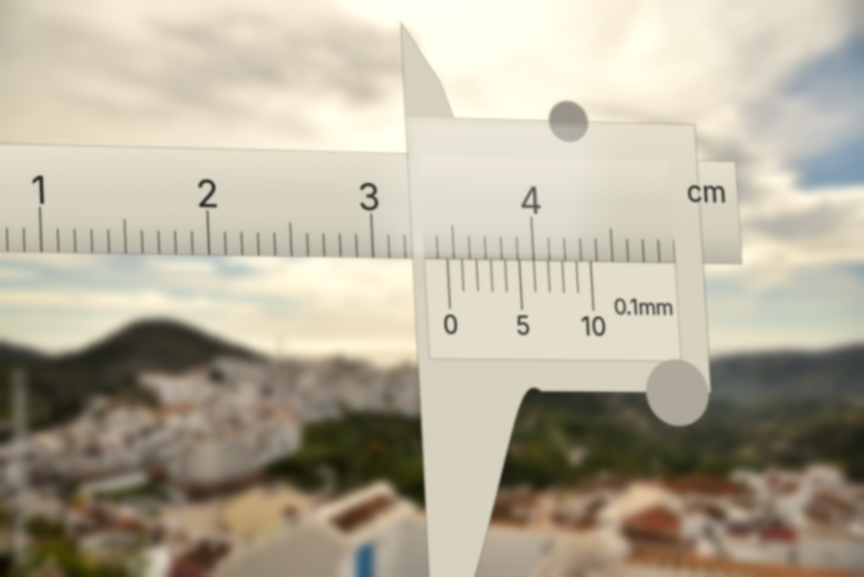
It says {"value": 34.6, "unit": "mm"}
